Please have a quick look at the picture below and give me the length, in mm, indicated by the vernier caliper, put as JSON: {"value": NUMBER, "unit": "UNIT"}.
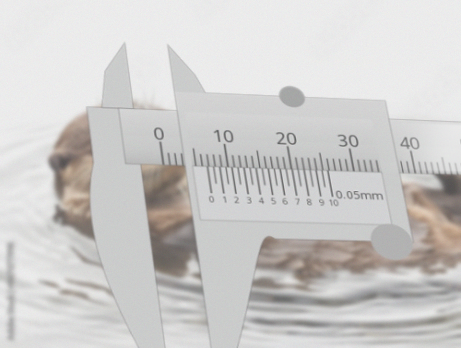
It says {"value": 6.8, "unit": "mm"}
